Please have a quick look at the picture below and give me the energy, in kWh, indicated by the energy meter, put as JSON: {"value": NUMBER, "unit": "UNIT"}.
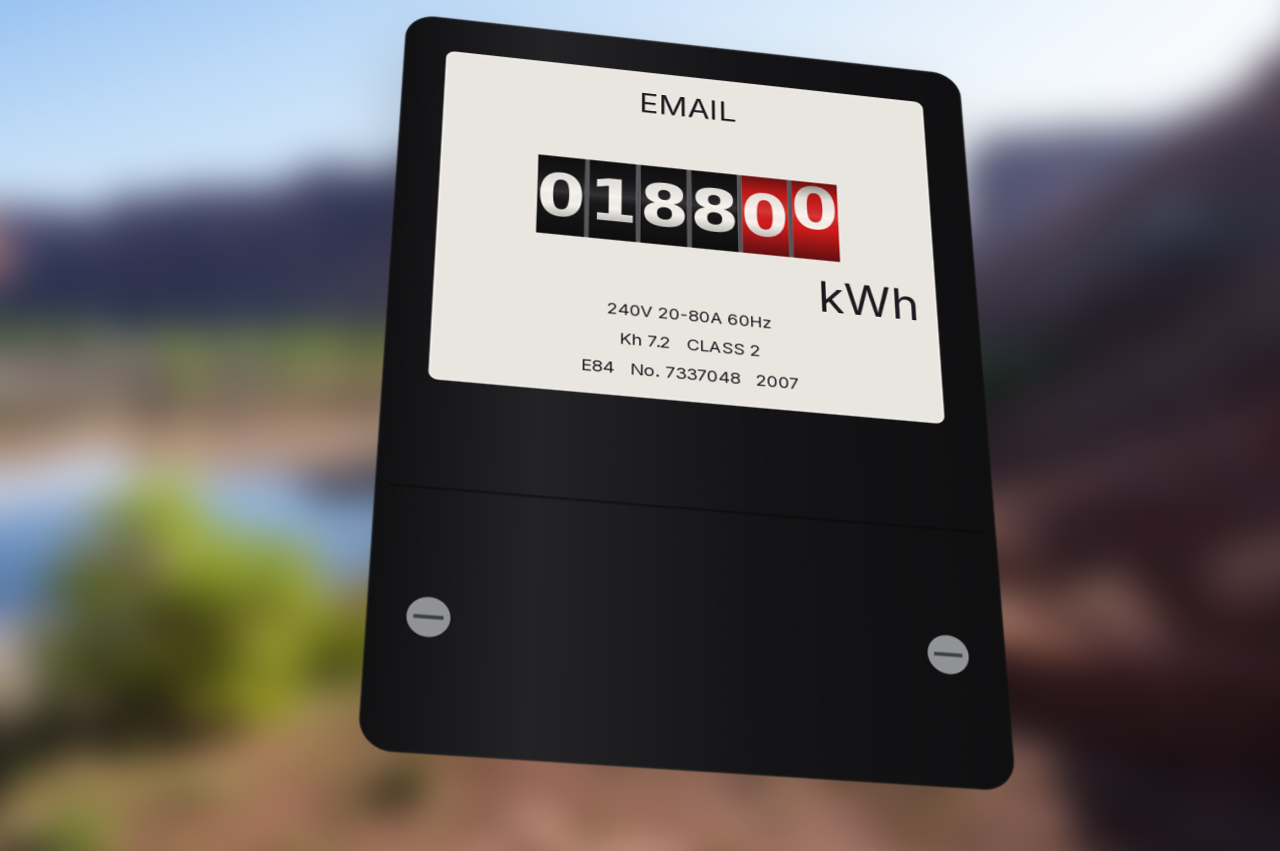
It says {"value": 188.00, "unit": "kWh"}
